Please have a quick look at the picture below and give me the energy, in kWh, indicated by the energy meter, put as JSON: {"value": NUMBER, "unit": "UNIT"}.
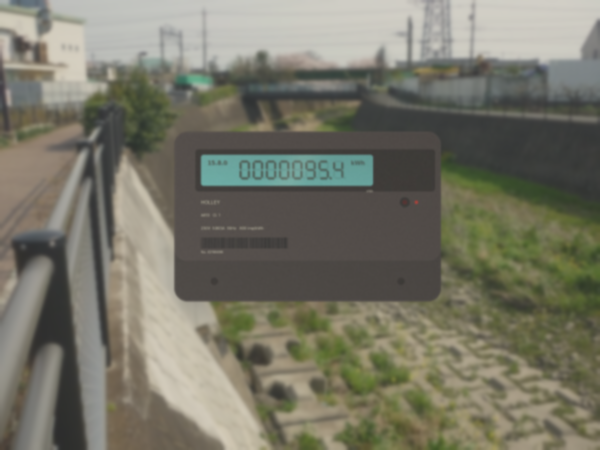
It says {"value": 95.4, "unit": "kWh"}
